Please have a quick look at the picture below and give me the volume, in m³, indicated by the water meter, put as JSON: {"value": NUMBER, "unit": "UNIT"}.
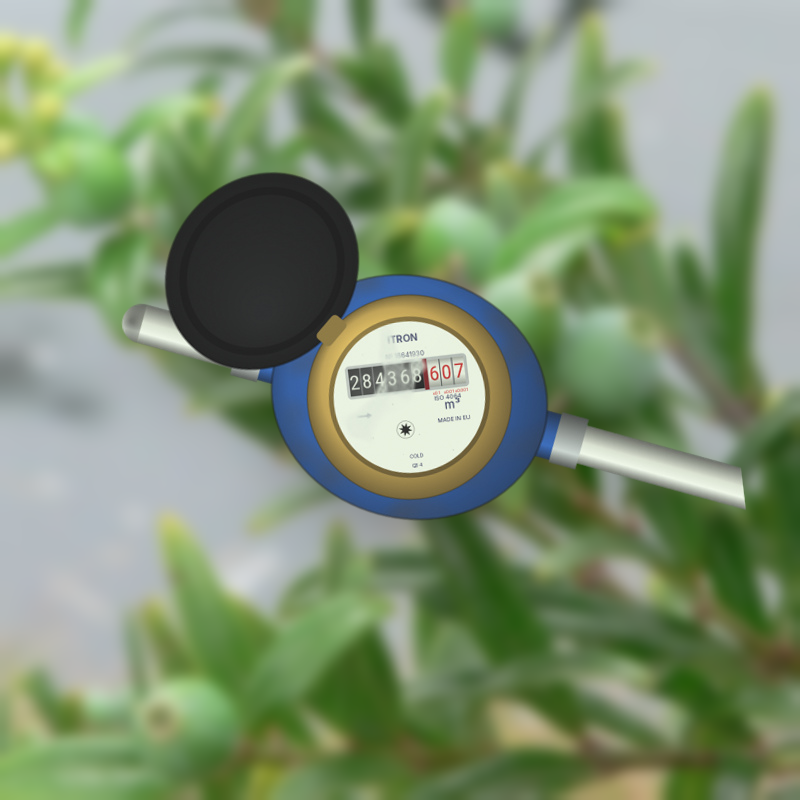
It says {"value": 284368.607, "unit": "m³"}
